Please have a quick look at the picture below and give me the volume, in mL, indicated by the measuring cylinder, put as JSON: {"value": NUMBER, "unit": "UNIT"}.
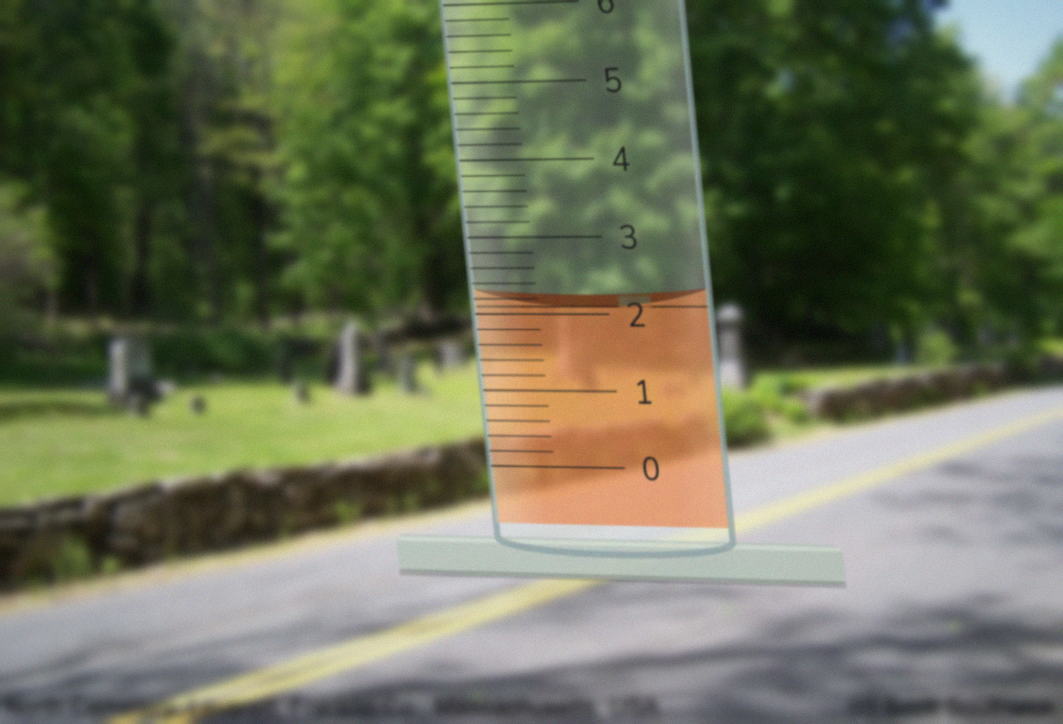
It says {"value": 2.1, "unit": "mL"}
